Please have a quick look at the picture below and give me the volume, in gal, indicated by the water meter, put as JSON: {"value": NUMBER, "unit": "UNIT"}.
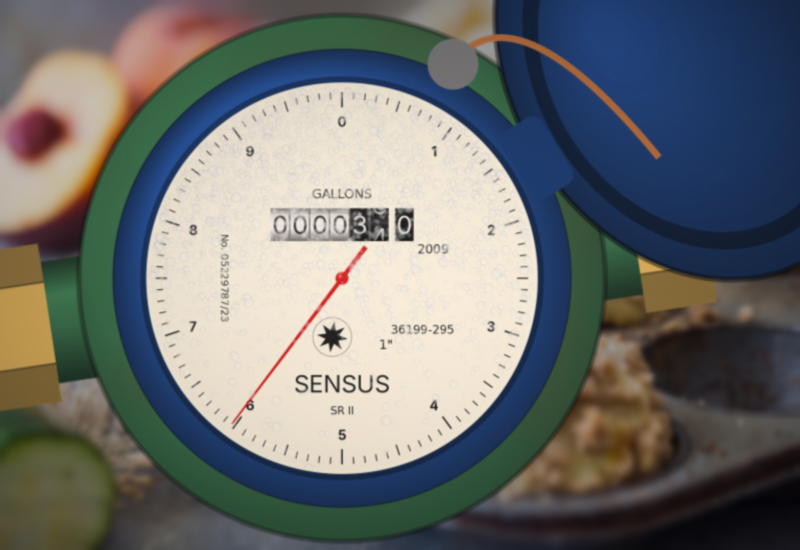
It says {"value": 336.0, "unit": "gal"}
